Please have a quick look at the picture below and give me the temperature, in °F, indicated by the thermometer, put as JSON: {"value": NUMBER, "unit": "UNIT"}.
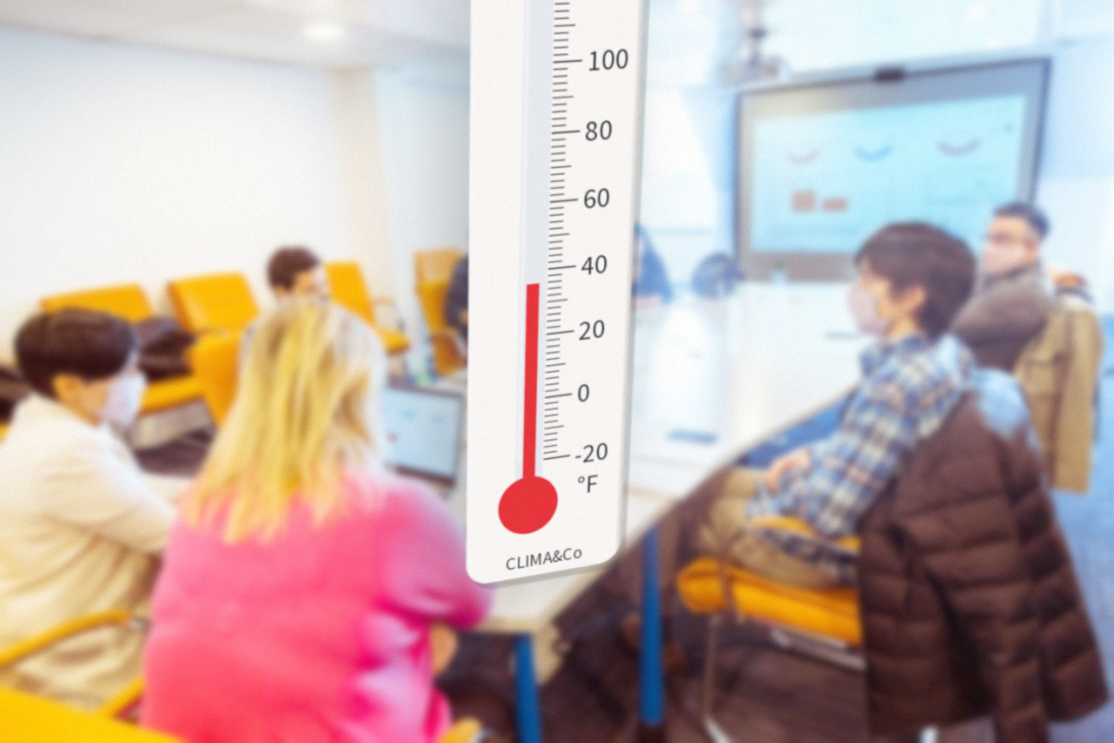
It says {"value": 36, "unit": "°F"}
